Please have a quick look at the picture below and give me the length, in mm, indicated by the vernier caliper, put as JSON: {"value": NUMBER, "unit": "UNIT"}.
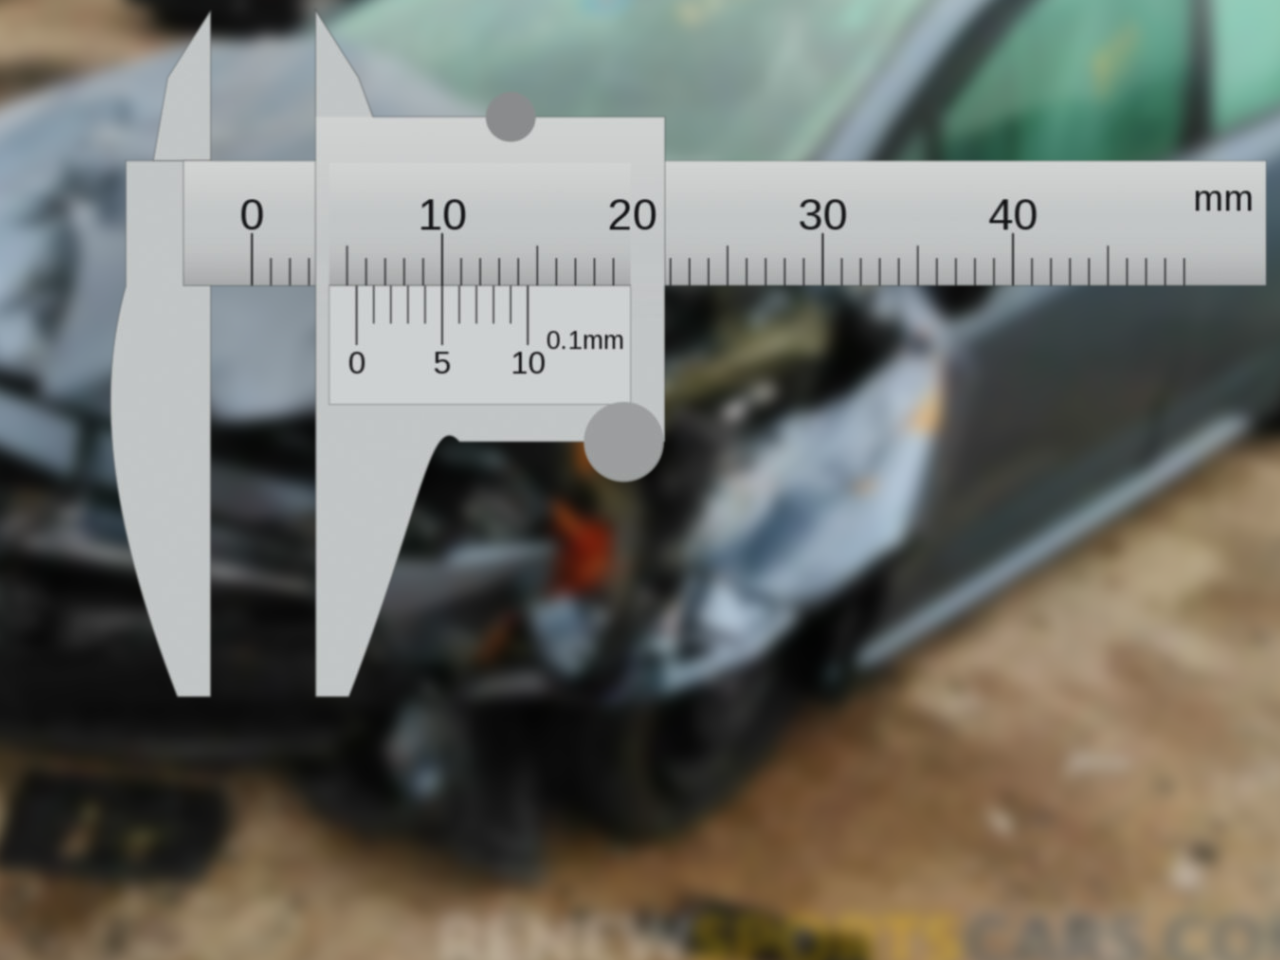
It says {"value": 5.5, "unit": "mm"}
